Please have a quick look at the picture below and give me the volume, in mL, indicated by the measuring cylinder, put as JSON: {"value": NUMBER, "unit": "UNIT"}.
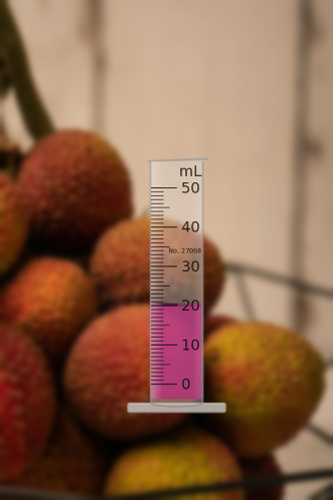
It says {"value": 20, "unit": "mL"}
